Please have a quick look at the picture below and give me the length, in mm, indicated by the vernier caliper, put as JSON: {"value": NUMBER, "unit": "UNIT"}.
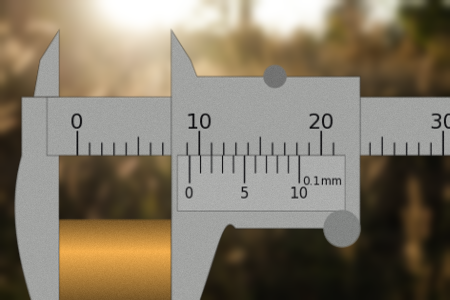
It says {"value": 9.2, "unit": "mm"}
